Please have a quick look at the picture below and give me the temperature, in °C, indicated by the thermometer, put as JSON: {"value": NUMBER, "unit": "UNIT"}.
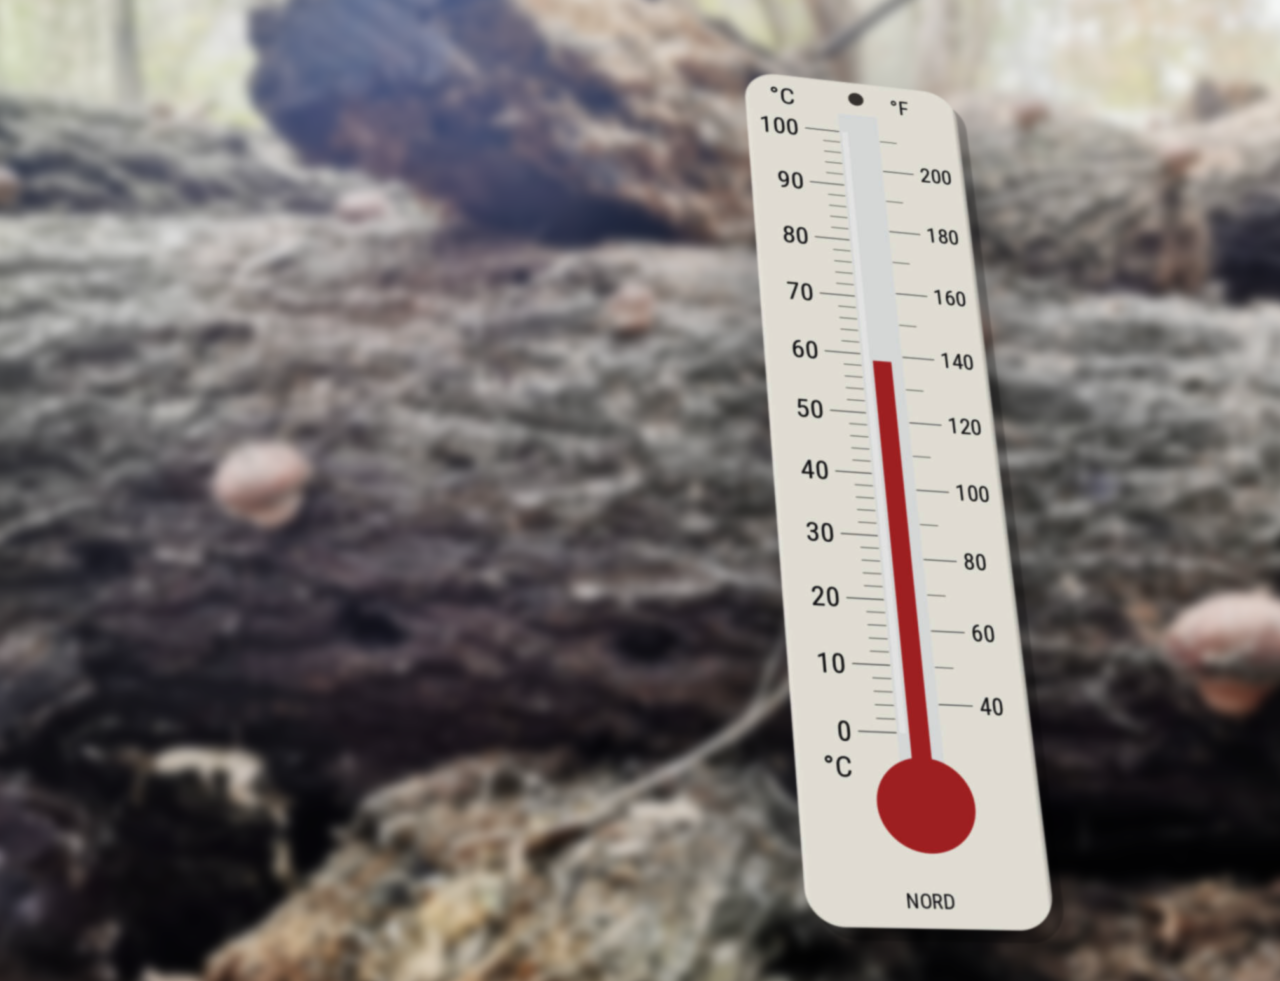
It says {"value": 59, "unit": "°C"}
